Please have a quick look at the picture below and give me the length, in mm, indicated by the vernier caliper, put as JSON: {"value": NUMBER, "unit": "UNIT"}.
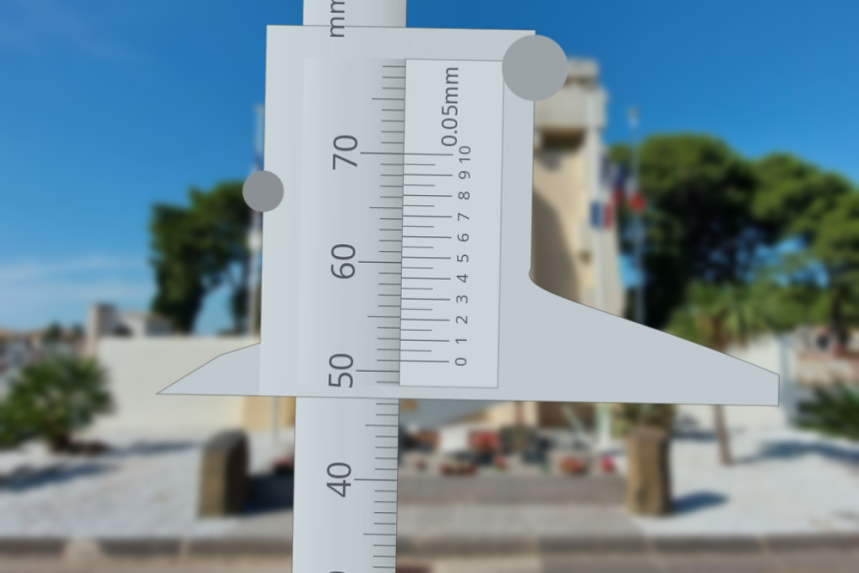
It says {"value": 51.0, "unit": "mm"}
